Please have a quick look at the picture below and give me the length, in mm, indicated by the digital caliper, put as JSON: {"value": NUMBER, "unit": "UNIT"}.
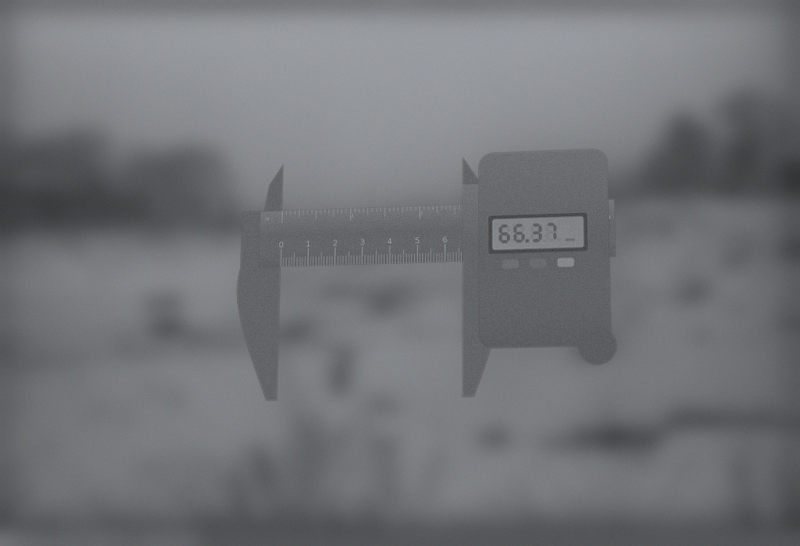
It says {"value": 66.37, "unit": "mm"}
